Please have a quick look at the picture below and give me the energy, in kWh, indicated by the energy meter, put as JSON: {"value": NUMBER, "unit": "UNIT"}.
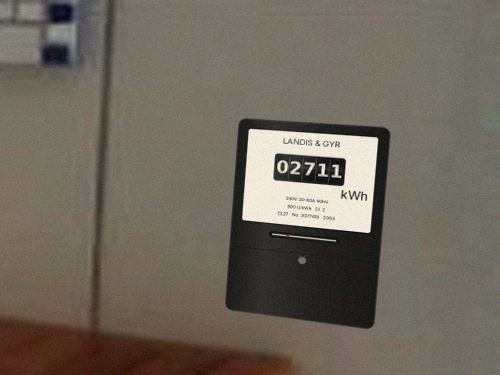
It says {"value": 2711, "unit": "kWh"}
